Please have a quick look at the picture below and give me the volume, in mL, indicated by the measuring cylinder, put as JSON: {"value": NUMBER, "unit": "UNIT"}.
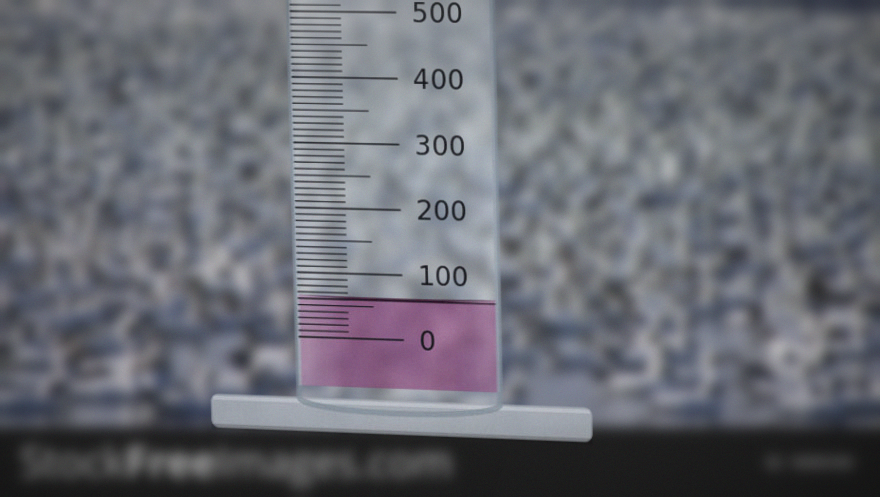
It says {"value": 60, "unit": "mL"}
